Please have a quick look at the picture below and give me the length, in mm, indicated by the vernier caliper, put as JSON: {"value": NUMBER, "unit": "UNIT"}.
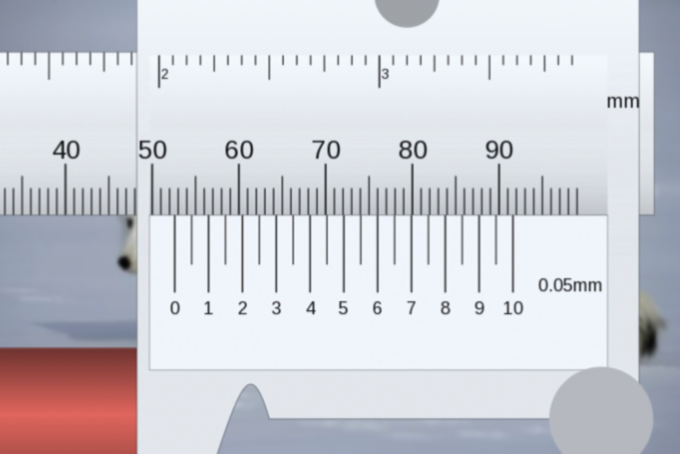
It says {"value": 52.6, "unit": "mm"}
